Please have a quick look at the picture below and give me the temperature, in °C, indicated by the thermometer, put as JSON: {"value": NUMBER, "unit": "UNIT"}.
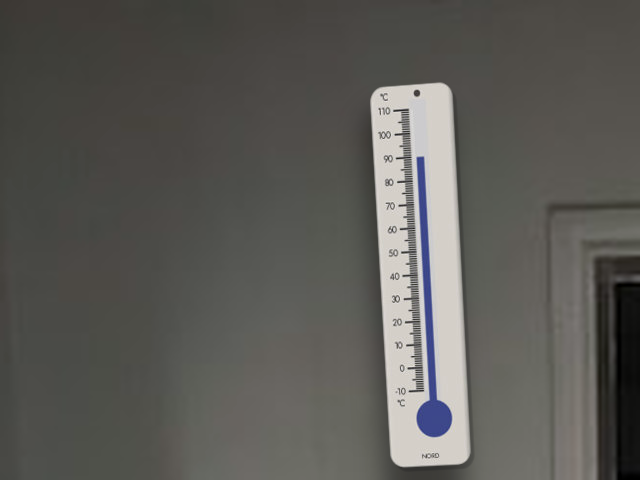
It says {"value": 90, "unit": "°C"}
